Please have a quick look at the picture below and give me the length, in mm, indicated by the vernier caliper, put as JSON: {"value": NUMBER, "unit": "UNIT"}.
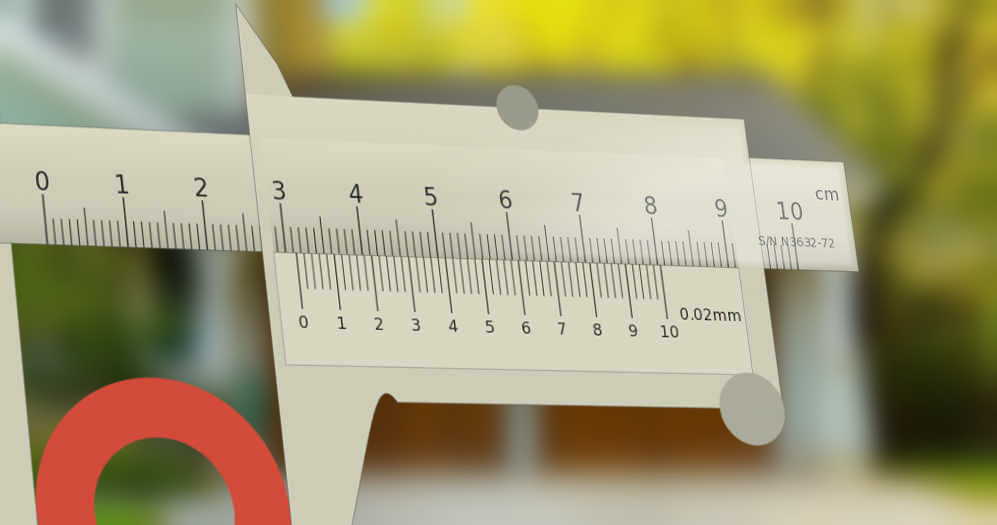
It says {"value": 31.4, "unit": "mm"}
